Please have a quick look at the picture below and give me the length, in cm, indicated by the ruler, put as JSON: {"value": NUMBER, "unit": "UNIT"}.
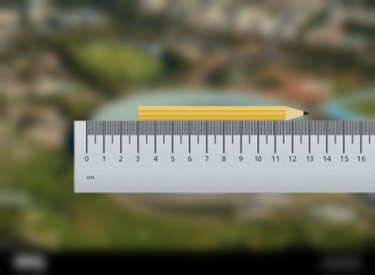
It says {"value": 10, "unit": "cm"}
